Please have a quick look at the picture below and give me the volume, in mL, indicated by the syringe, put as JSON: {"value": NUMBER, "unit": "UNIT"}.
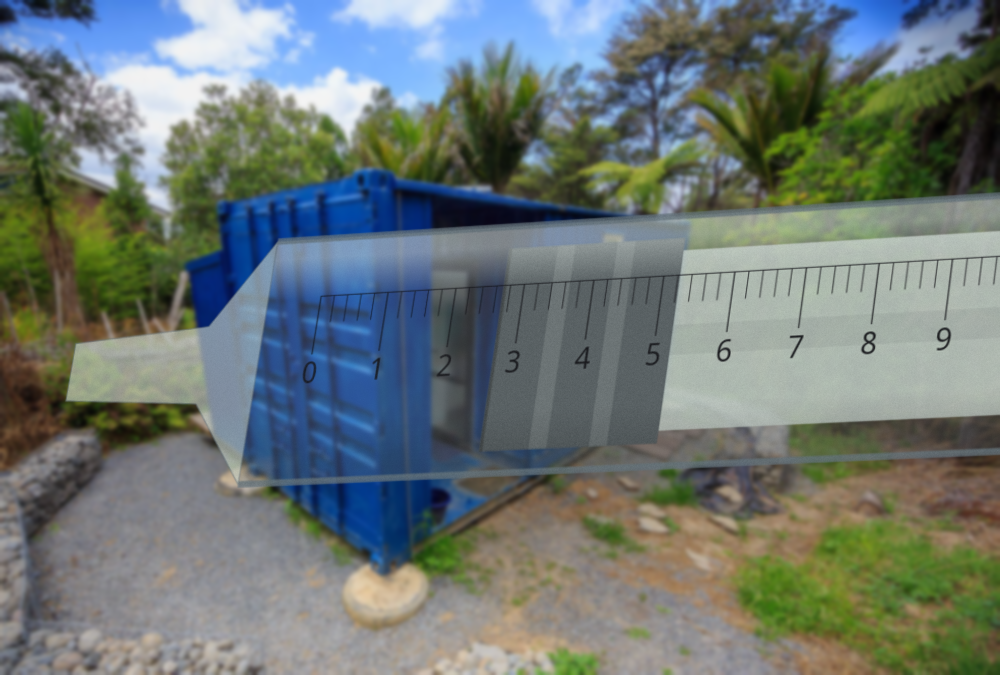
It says {"value": 2.7, "unit": "mL"}
